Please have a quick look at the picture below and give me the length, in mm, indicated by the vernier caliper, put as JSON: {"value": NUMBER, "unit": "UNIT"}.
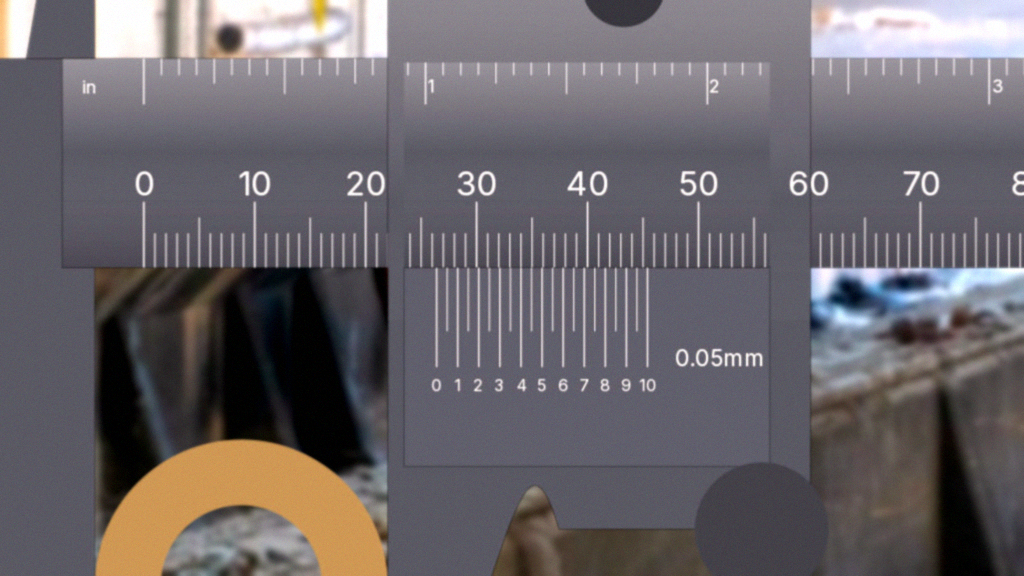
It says {"value": 26.4, "unit": "mm"}
